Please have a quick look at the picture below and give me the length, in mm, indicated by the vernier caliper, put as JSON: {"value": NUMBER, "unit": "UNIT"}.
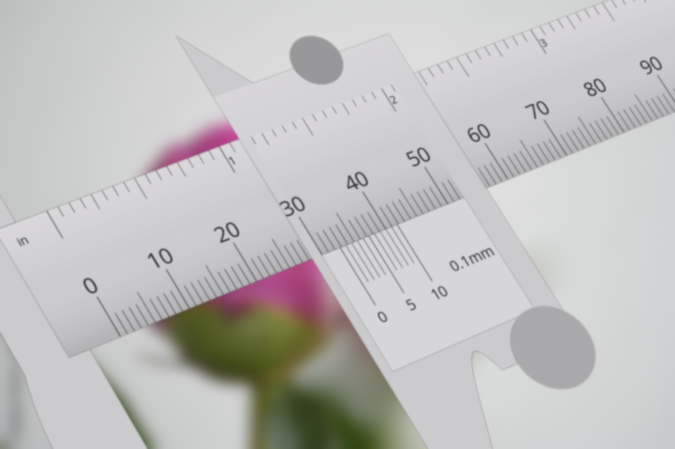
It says {"value": 32.8, "unit": "mm"}
